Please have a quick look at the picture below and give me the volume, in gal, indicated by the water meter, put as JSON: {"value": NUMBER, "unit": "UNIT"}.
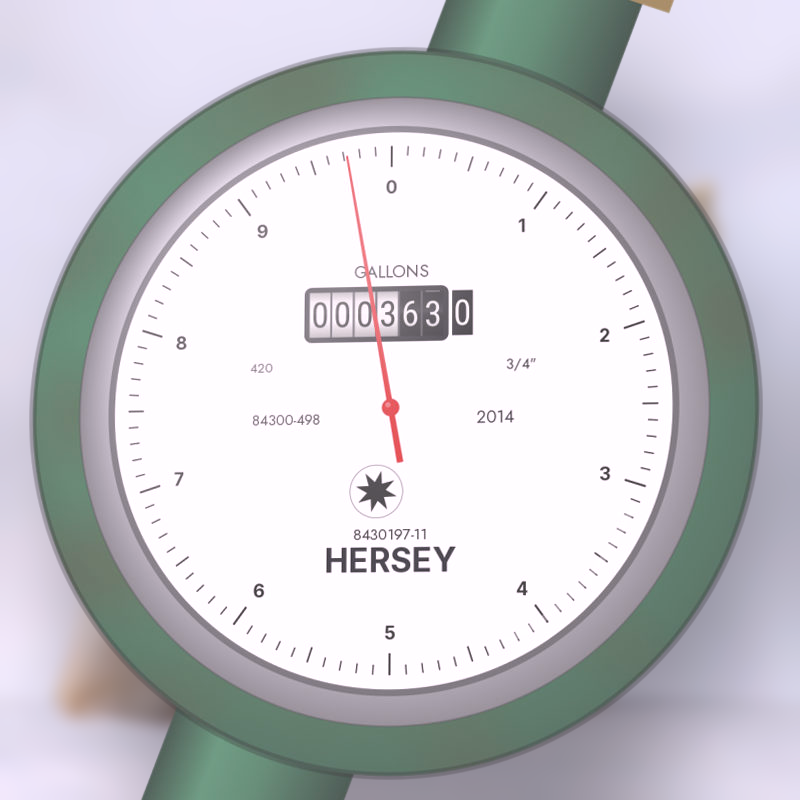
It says {"value": 3629.7, "unit": "gal"}
